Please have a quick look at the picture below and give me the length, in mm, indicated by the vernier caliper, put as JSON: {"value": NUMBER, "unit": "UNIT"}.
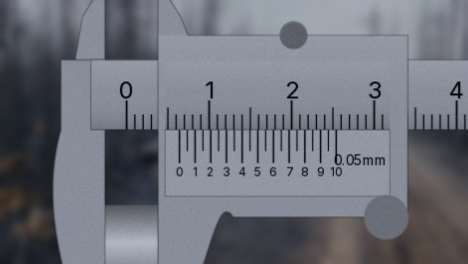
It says {"value": 6.4, "unit": "mm"}
